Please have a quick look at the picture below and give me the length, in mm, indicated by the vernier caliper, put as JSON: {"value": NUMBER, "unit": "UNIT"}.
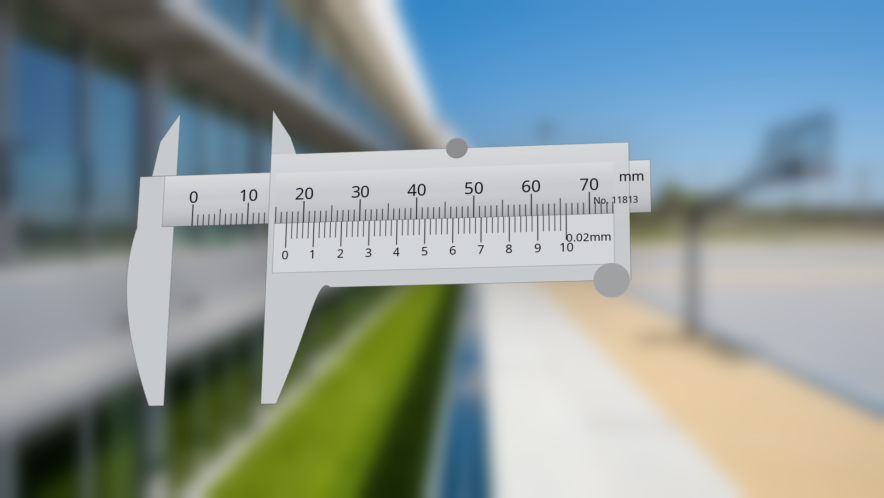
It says {"value": 17.0, "unit": "mm"}
